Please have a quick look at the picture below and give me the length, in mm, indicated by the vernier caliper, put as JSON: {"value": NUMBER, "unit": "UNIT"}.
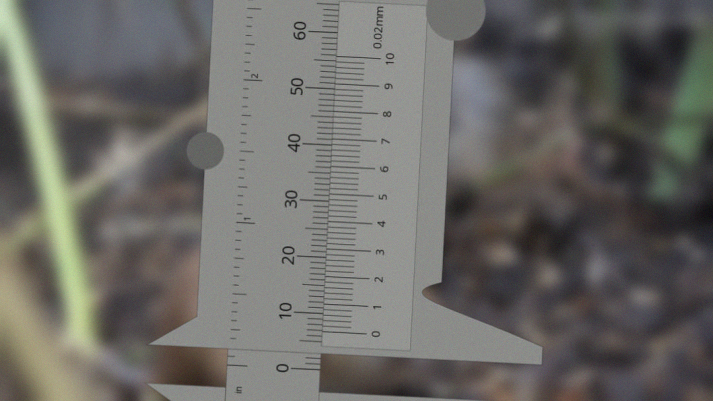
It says {"value": 6.8, "unit": "mm"}
